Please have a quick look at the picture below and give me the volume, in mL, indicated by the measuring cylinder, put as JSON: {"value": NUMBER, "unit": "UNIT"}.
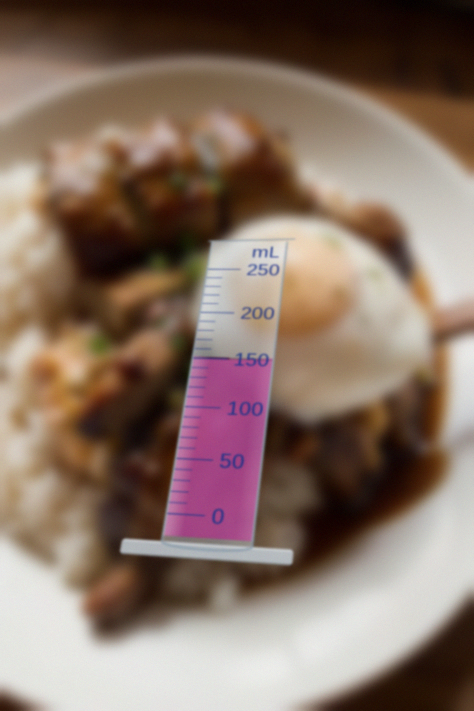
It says {"value": 150, "unit": "mL"}
